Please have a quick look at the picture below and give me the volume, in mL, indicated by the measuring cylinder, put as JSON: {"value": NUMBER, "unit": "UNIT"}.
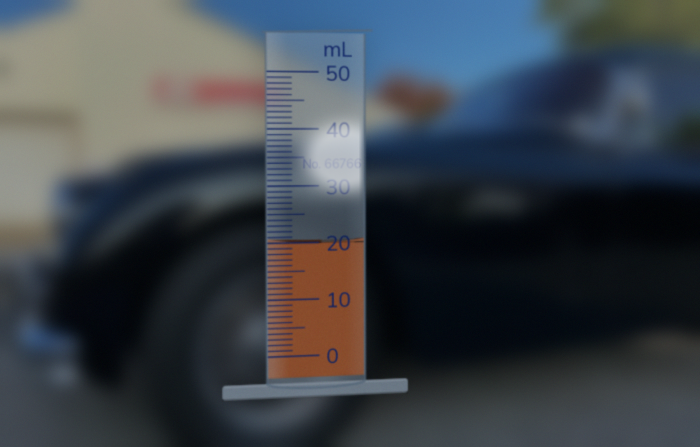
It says {"value": 20, "unit": "mL"}
